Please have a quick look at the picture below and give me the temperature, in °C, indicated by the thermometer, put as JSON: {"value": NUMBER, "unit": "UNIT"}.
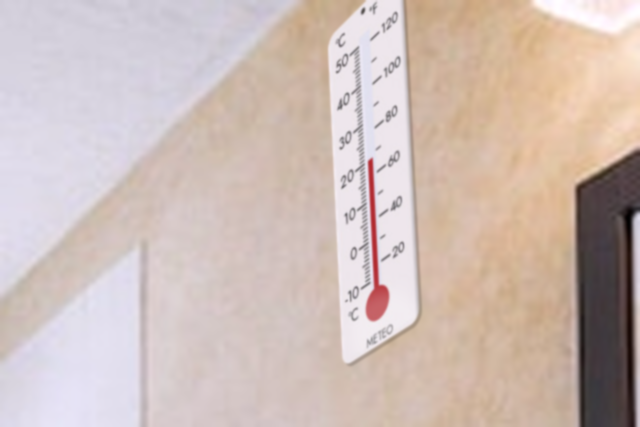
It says {"value": 20, "unit": "°C"}
